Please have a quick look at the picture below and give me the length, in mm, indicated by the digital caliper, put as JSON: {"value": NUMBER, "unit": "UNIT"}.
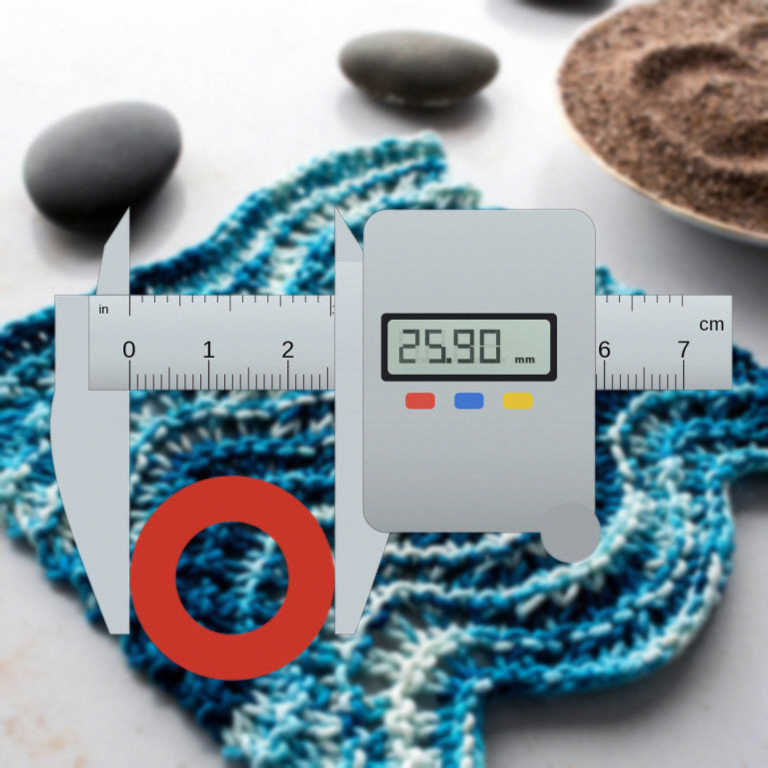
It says {"value": 25.90, "unit": "mm"}
